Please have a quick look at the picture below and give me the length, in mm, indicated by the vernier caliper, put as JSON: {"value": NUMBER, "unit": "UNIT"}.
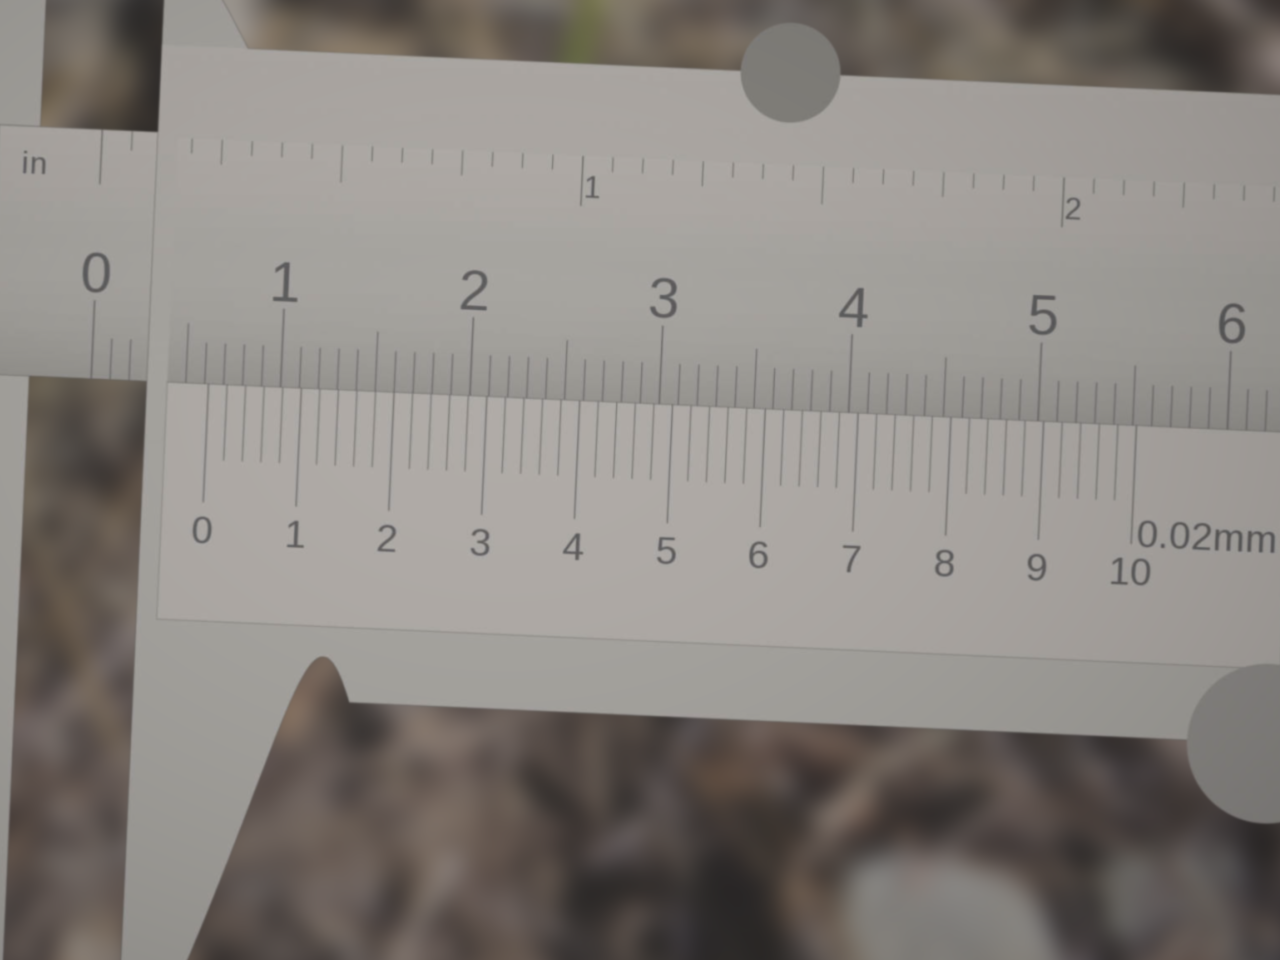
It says {"value": 6.2, "unit": "mm"}
